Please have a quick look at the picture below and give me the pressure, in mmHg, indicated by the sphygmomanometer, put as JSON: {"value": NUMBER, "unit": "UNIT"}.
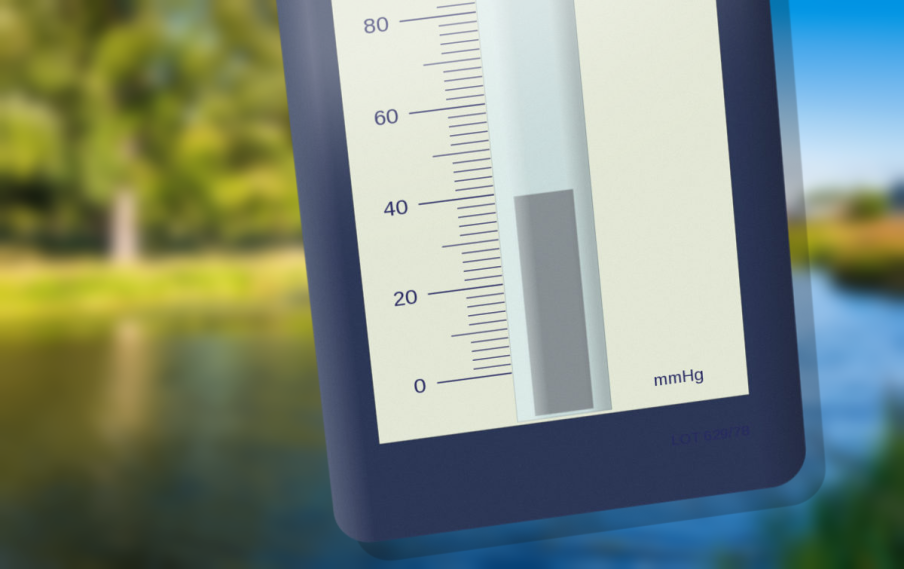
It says {"value": 39, "unit": "mmHg"}
